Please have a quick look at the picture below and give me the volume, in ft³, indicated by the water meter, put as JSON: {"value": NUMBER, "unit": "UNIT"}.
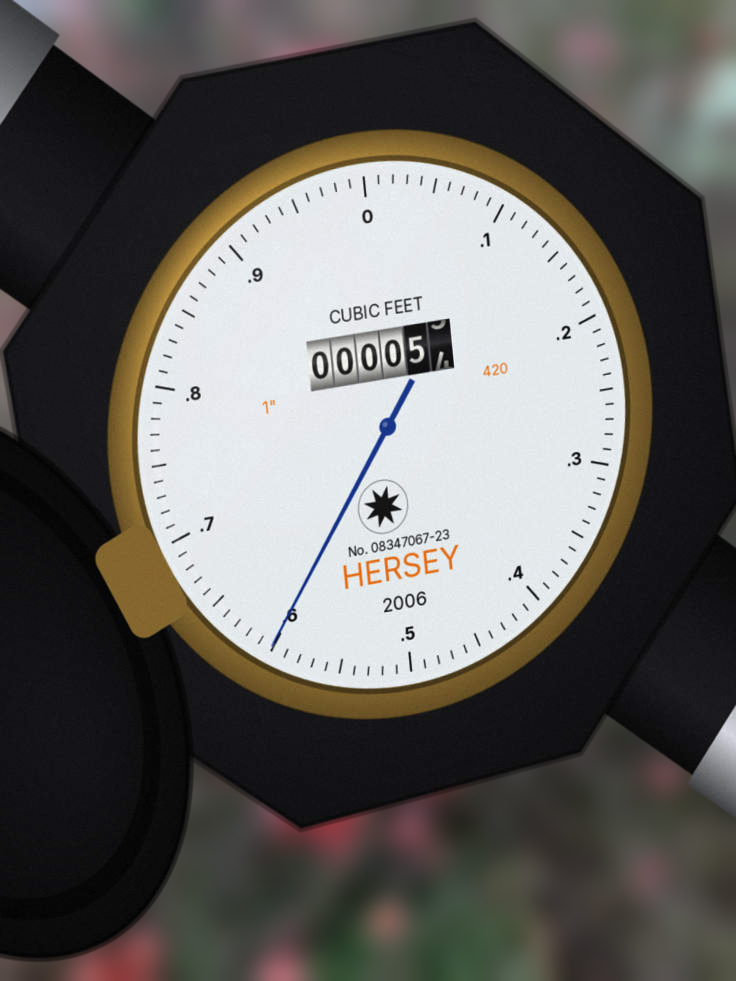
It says {"value": 53.60, "unit": "ft³"}
